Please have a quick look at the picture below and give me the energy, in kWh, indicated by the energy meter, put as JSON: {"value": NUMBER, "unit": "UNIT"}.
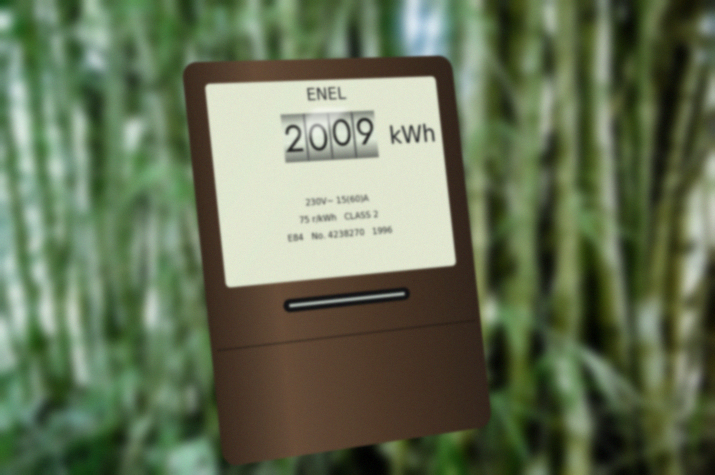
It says {"value": 2009, "unit": "kWh"}
